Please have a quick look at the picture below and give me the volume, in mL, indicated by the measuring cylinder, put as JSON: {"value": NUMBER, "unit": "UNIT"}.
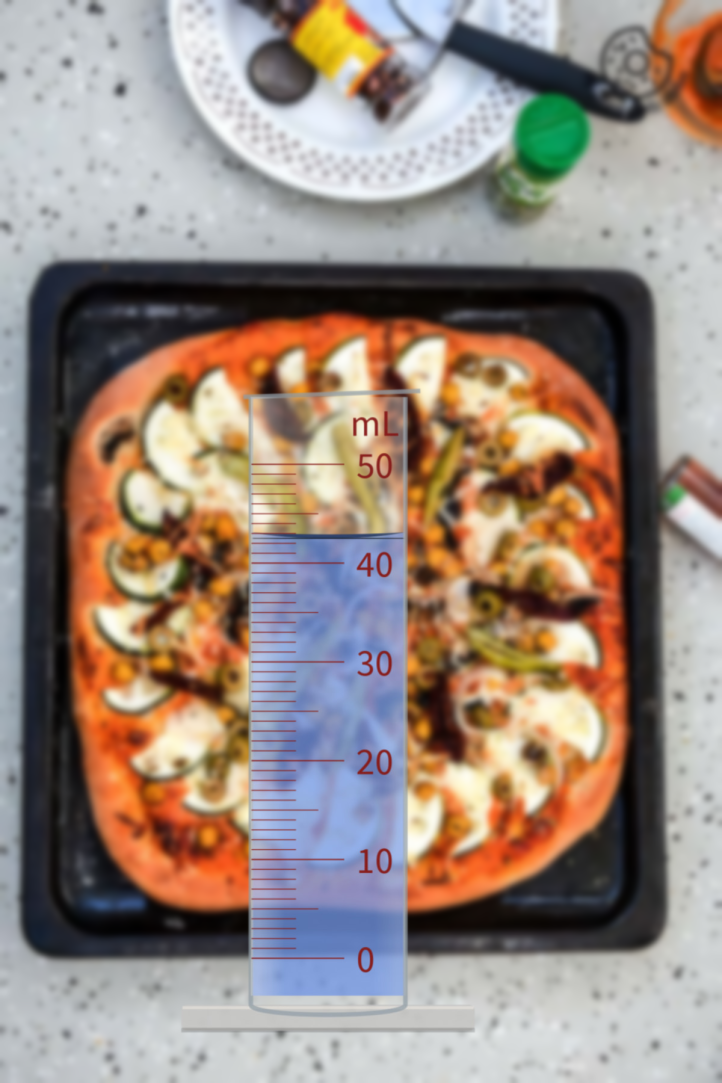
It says {"value": 42.5, "unit": "mL"}
